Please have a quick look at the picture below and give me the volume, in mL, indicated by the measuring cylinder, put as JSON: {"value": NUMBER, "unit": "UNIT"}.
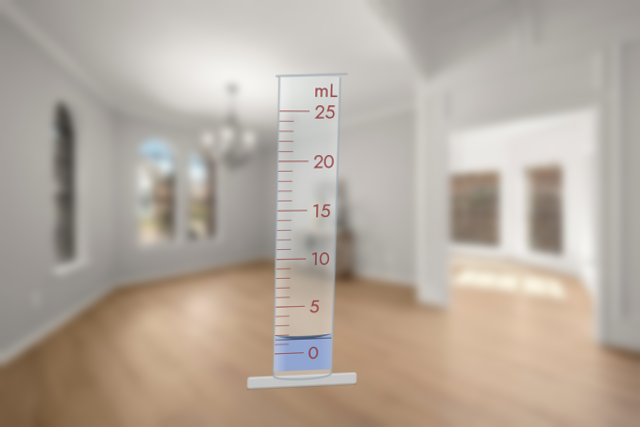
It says {"value": 1.5, "unit": "mL"}
